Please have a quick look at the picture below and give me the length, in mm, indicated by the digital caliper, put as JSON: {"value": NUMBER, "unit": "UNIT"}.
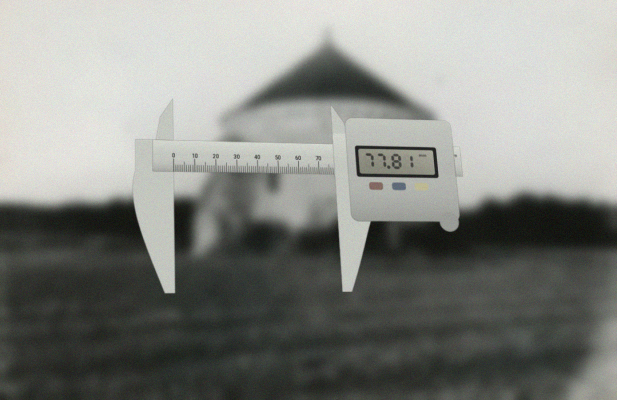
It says {"value": 77.81, "unit": "mm"}
